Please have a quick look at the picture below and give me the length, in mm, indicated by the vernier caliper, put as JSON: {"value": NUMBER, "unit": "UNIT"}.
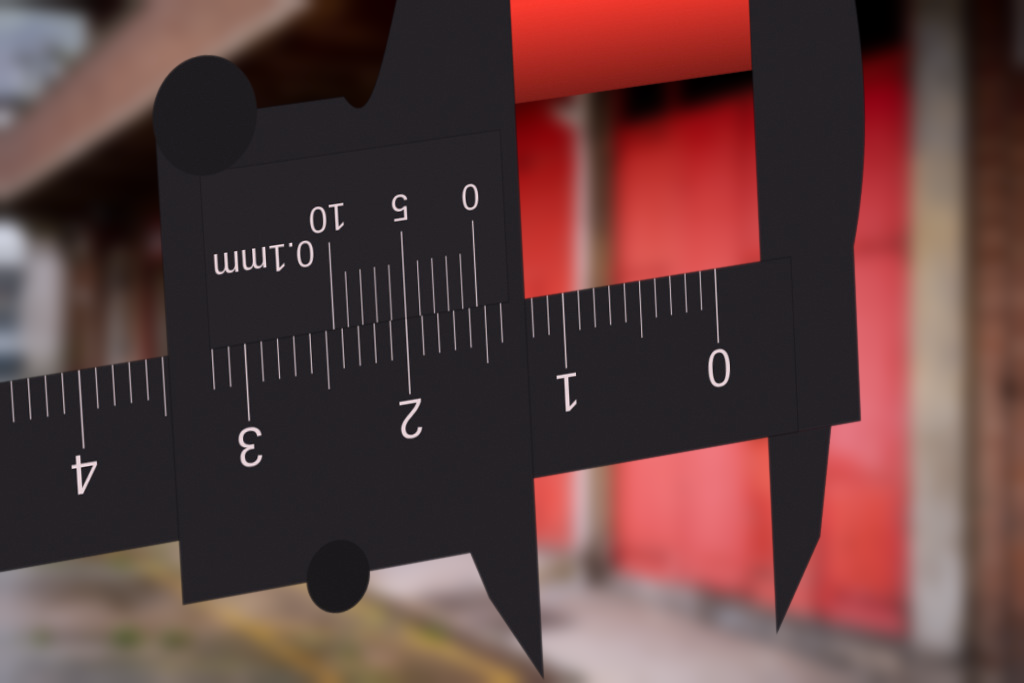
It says {"value": 15.5, "unit": "mm"}
